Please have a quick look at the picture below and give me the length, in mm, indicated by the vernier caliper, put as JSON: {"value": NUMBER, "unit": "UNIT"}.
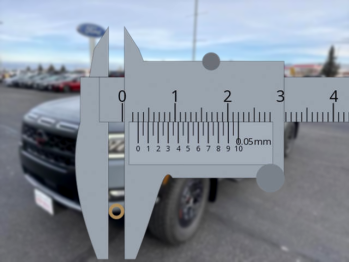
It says {"value": 3.0, "unit": "mm"}
